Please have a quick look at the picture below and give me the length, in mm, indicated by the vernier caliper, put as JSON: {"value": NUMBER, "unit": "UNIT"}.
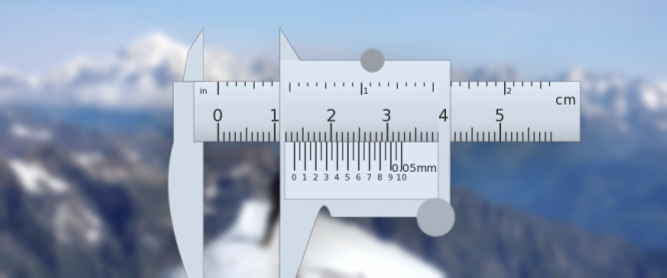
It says {"value": 13.5, "unit": "mm"}
